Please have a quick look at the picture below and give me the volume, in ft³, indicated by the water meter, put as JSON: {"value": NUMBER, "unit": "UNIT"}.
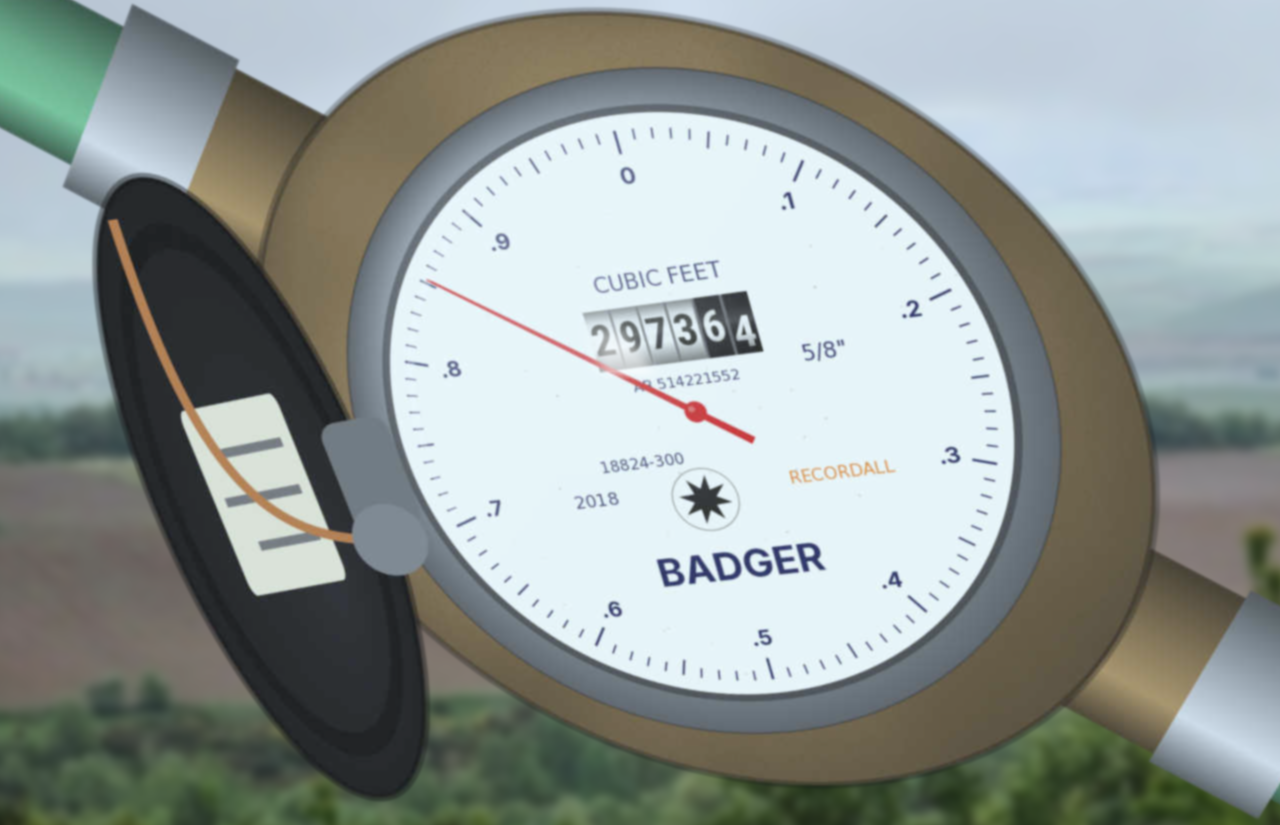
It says {"value": 297363.85, "unit": "ft³"}
